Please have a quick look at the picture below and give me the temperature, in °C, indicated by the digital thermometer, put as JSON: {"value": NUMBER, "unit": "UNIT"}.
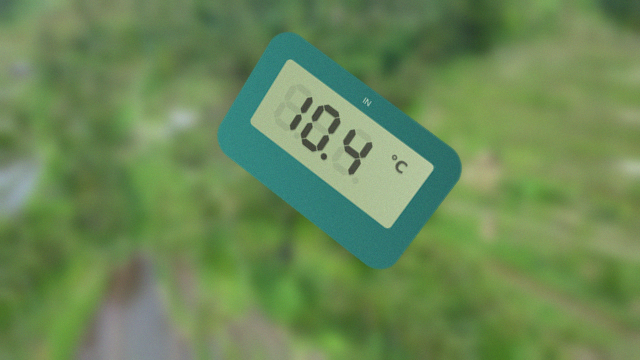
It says {"value": 10.4, "unit": "°C"}
